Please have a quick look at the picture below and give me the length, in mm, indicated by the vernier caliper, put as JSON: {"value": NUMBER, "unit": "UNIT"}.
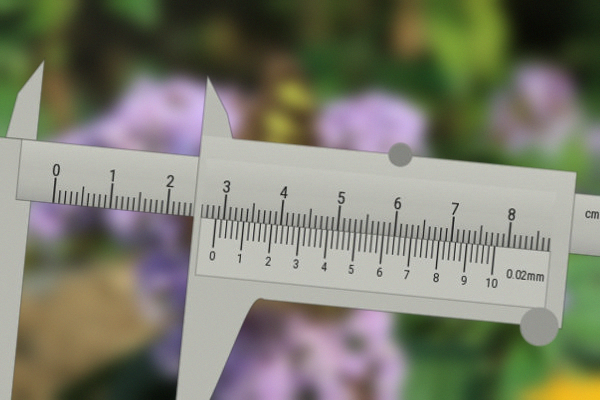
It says {"value": 28.6, "unit": "mm"}
